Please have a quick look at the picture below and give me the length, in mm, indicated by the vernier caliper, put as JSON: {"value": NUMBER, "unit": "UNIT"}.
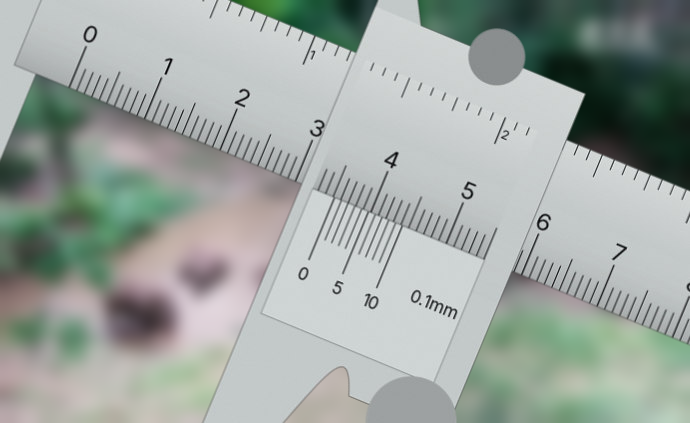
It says {"value": 35.2, "unit": "mm"}
